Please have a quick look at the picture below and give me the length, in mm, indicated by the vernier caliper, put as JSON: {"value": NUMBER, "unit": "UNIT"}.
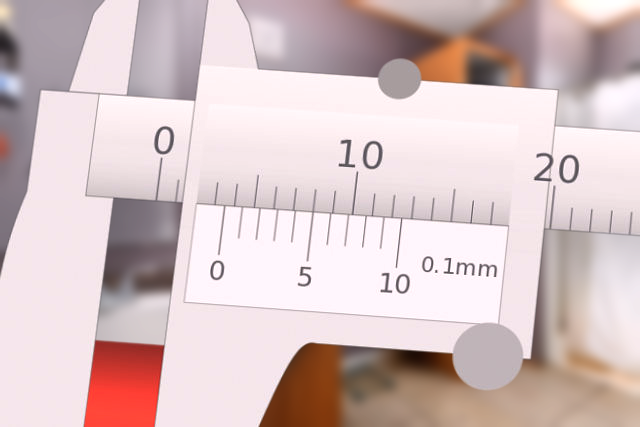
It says {"value": 3.5, "unit": "mm"}
